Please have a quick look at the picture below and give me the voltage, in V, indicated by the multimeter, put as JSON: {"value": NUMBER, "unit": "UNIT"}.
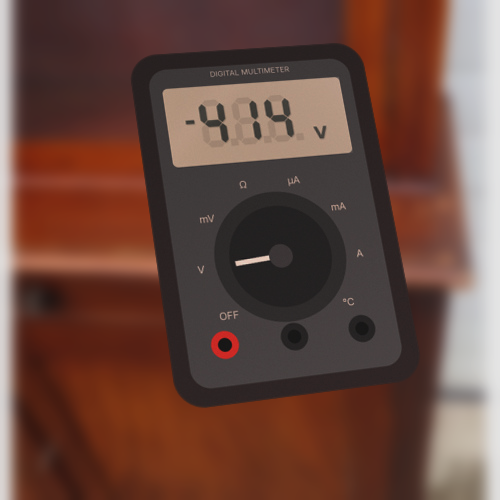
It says {"value": -414, "unit": "V"}
